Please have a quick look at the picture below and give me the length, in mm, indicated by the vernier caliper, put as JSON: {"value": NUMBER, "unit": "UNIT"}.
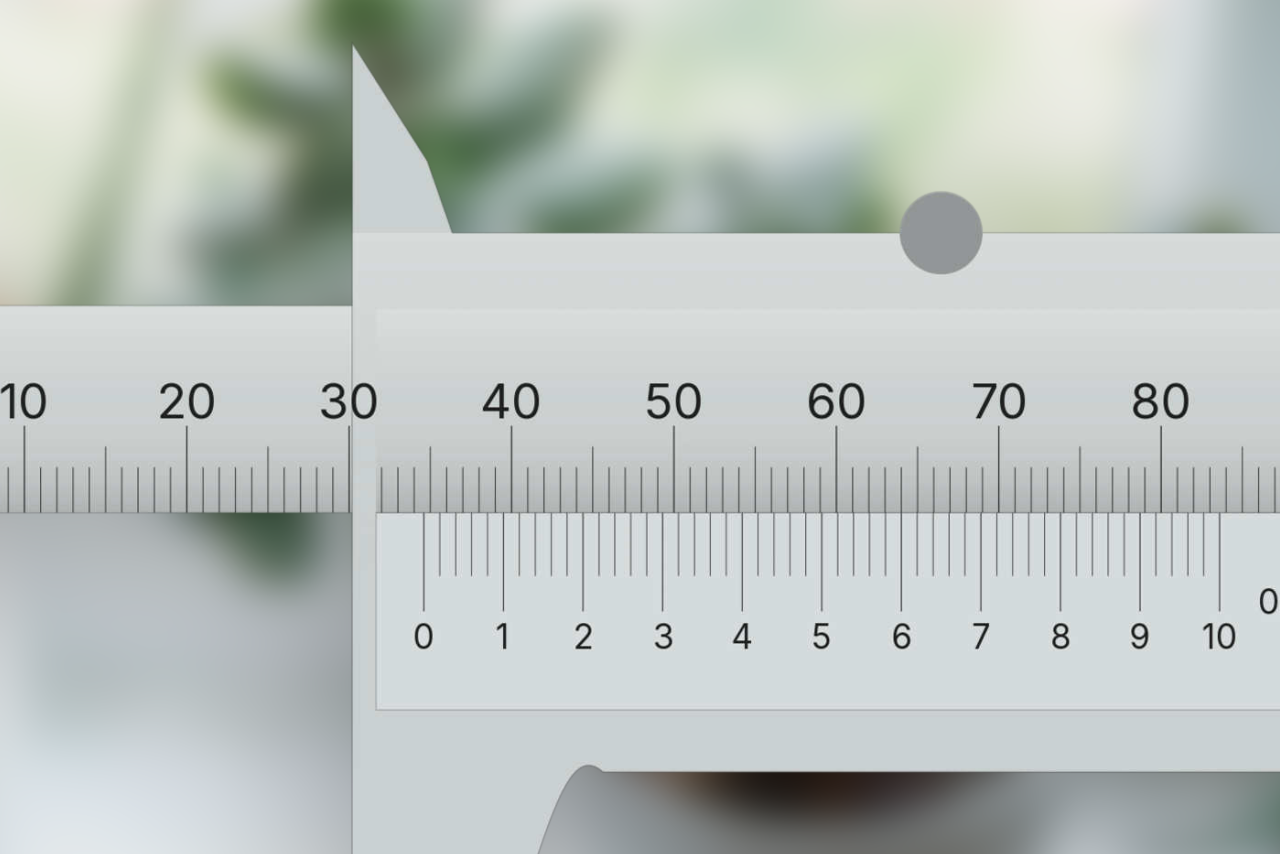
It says {"value": 34.6, "unit": "mm"}
